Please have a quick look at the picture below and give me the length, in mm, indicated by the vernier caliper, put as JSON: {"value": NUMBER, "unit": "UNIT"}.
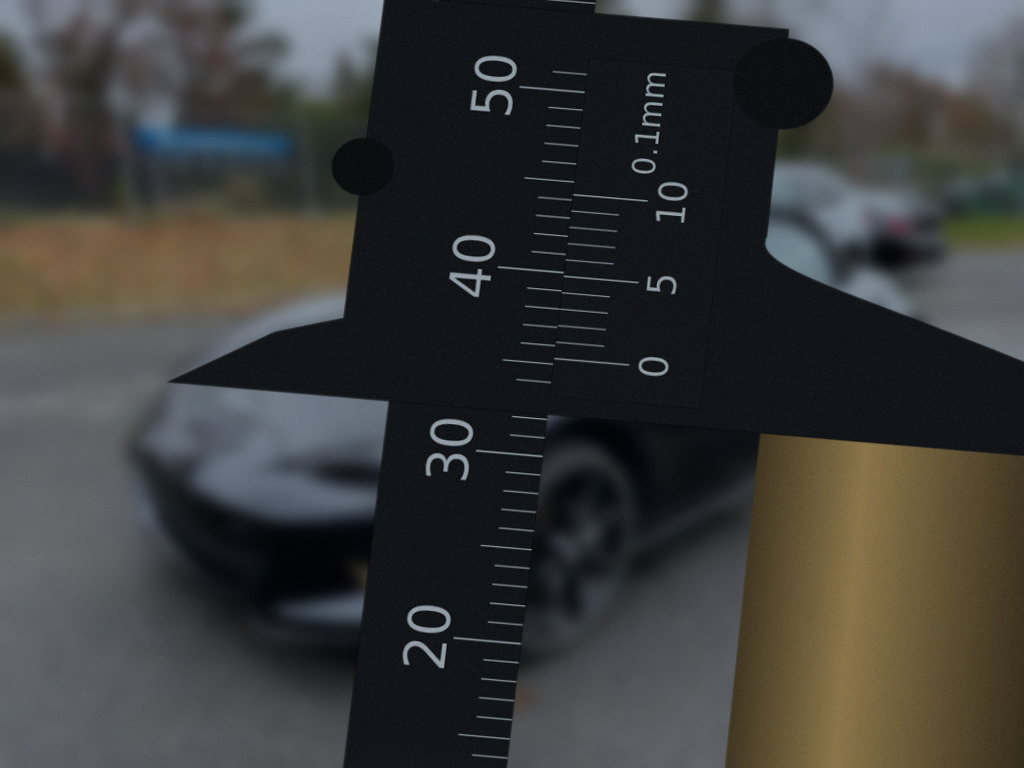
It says {"value": 35.3, "unit": "mm"}
